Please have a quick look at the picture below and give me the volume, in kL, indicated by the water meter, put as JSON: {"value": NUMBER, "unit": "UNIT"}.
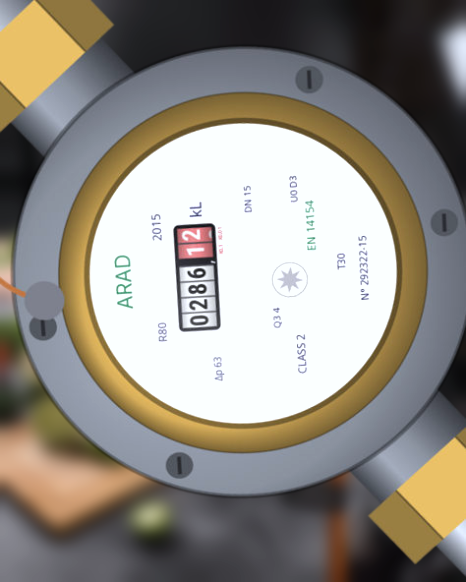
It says {"value": 286.12, "unit": "kL"}
